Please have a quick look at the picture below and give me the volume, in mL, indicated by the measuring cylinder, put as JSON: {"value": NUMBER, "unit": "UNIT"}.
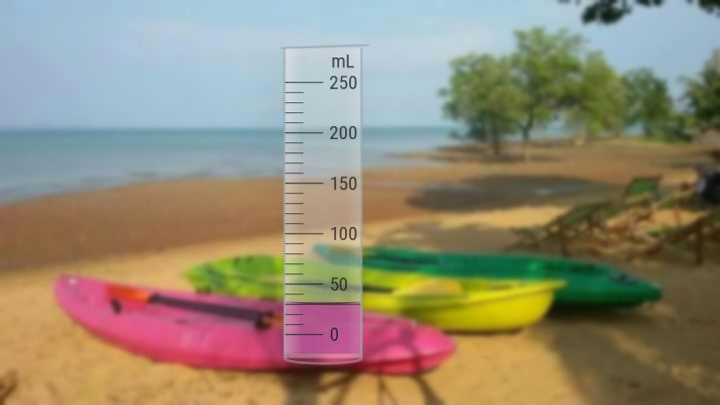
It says {"value": 30, "unit": "mL"}
